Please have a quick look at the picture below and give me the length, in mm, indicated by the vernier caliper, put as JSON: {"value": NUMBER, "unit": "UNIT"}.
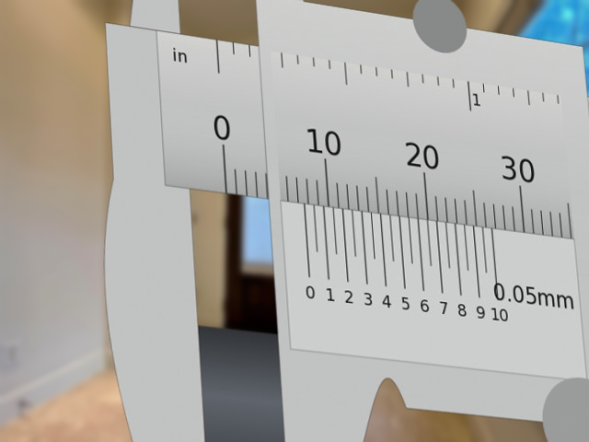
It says {"value": 7.6, "unit": "mm"}
